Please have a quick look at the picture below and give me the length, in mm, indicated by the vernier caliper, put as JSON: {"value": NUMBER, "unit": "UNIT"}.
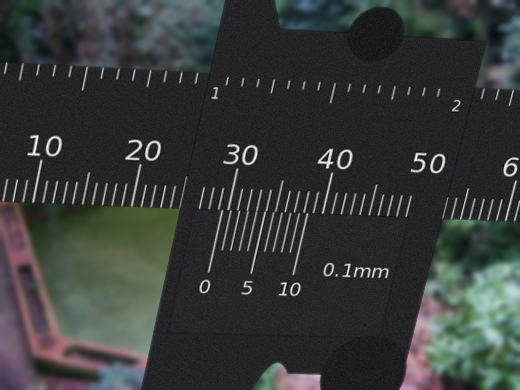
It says {"value": 29.4, "unit": "mm"}
